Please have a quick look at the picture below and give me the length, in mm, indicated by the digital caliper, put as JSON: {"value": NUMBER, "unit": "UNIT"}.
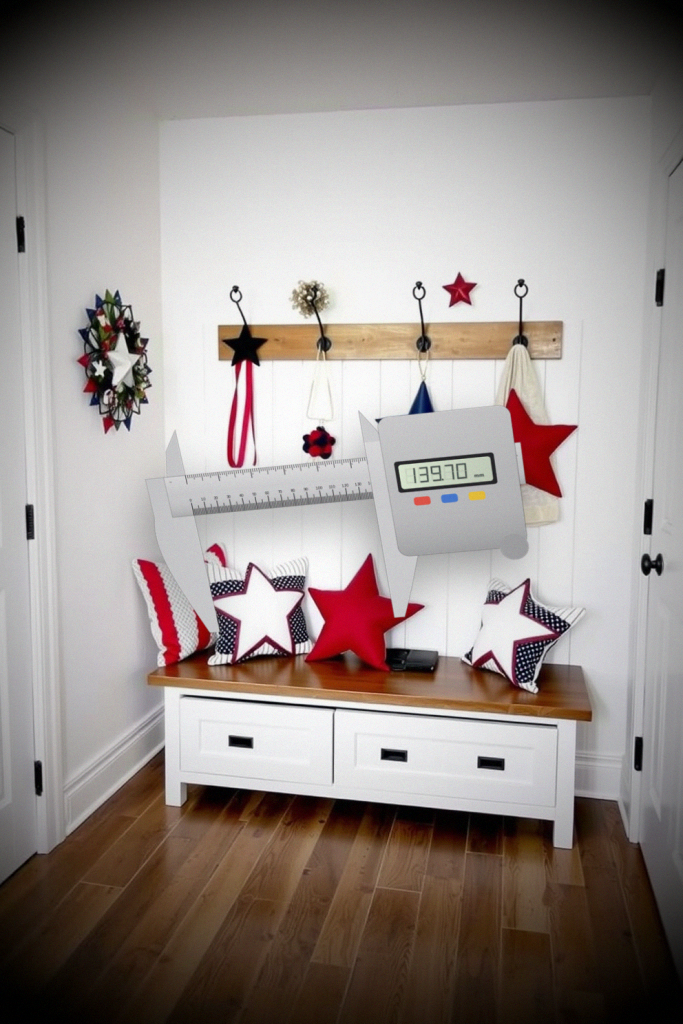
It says {"value": 139.70, "unit": "mm"}
